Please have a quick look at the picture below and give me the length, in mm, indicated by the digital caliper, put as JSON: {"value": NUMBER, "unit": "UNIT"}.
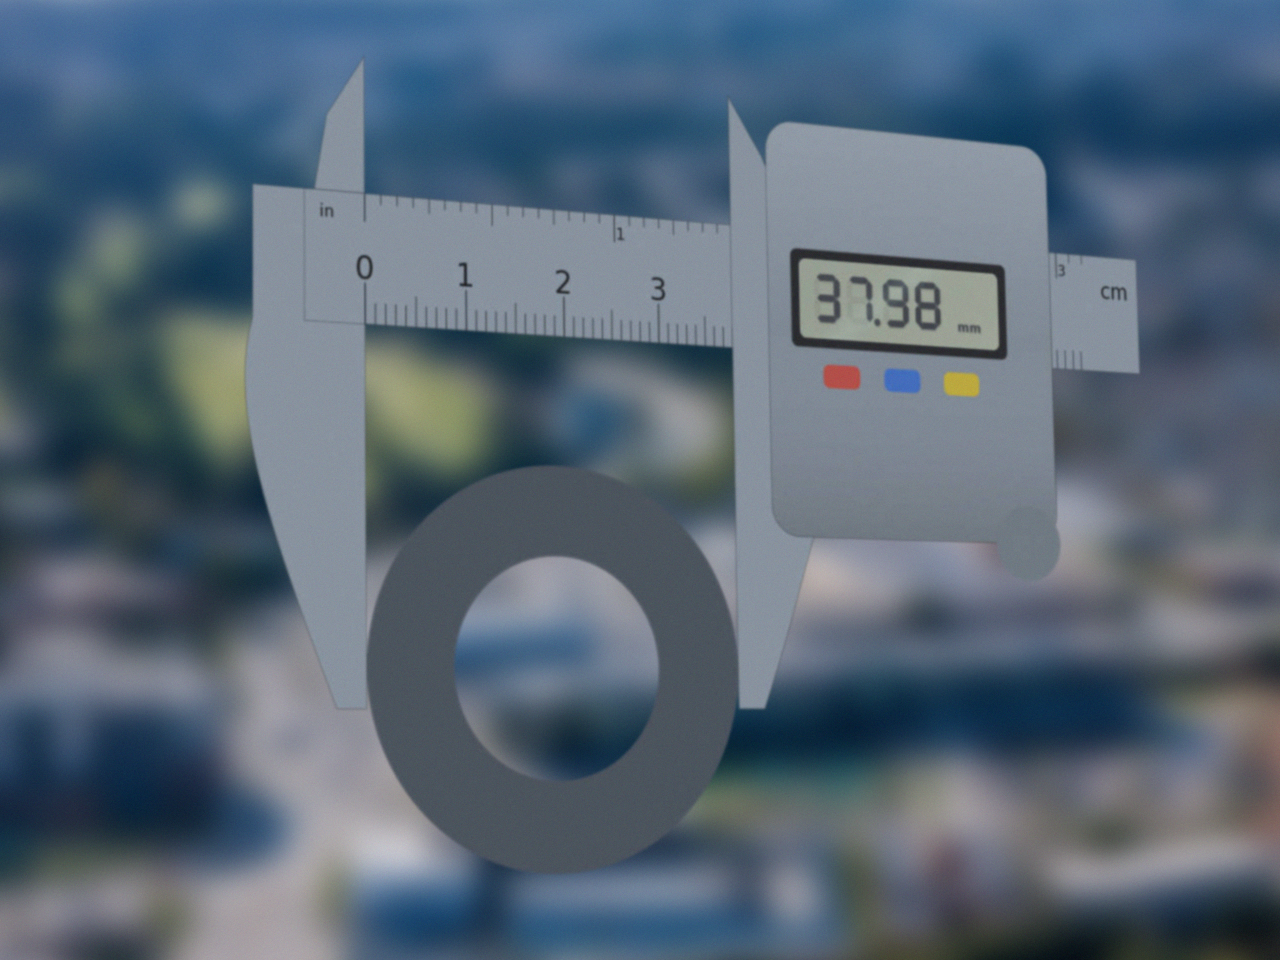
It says {"value": 37.98, "unit": "mm"}
